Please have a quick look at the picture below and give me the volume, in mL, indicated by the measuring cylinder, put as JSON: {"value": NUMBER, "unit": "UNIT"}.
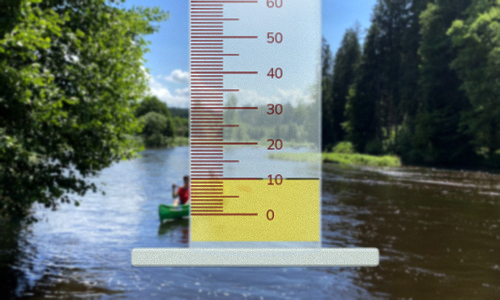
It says {"value": 10, "unit": "mL"}
